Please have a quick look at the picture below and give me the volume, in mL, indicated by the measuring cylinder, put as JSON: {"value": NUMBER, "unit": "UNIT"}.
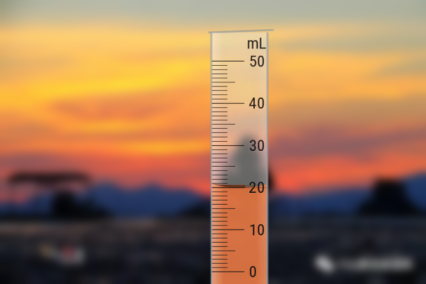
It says {"value": 20, "unit": "mL"}
